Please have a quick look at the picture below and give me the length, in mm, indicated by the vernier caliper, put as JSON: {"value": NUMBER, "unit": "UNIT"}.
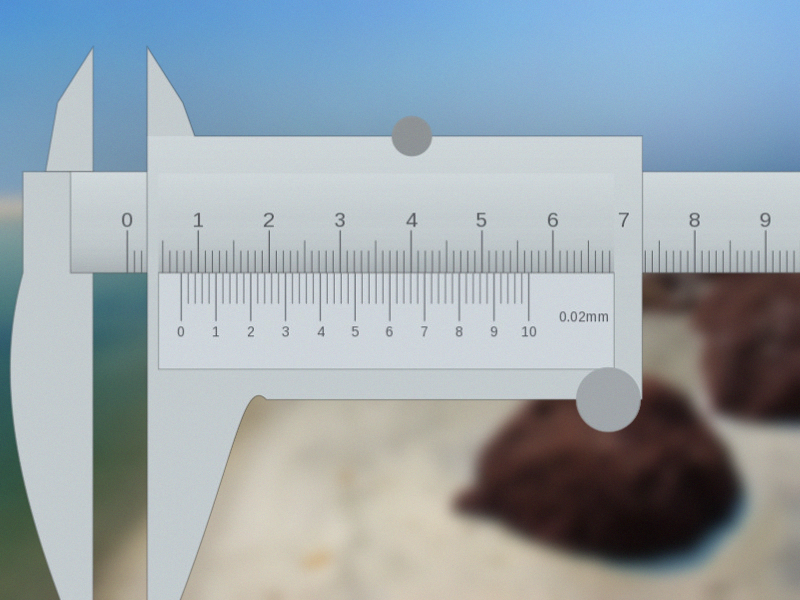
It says {"value": 7.6, "unit": "mm"}
